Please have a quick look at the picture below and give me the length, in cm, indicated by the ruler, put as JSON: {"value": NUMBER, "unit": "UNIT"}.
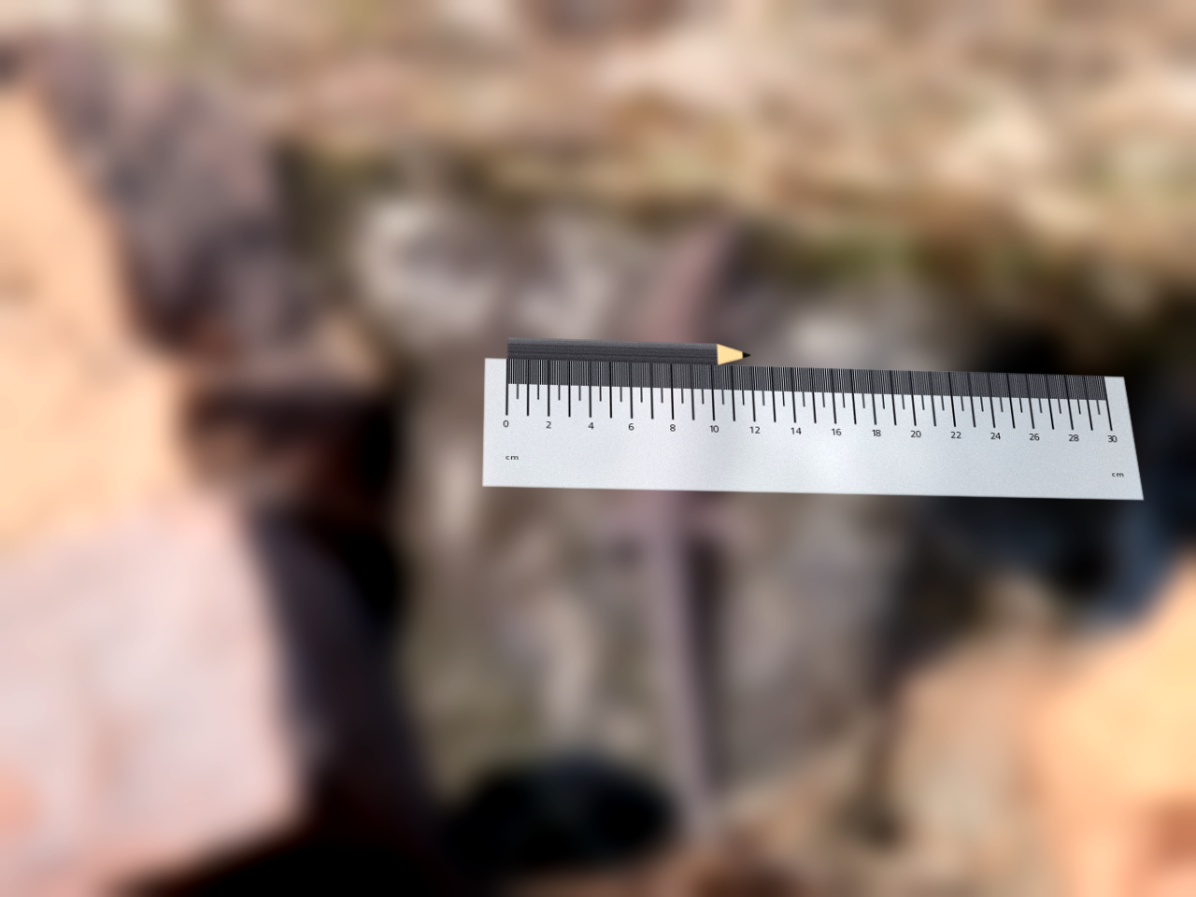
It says {"value": 12, "unit": "cm"}
